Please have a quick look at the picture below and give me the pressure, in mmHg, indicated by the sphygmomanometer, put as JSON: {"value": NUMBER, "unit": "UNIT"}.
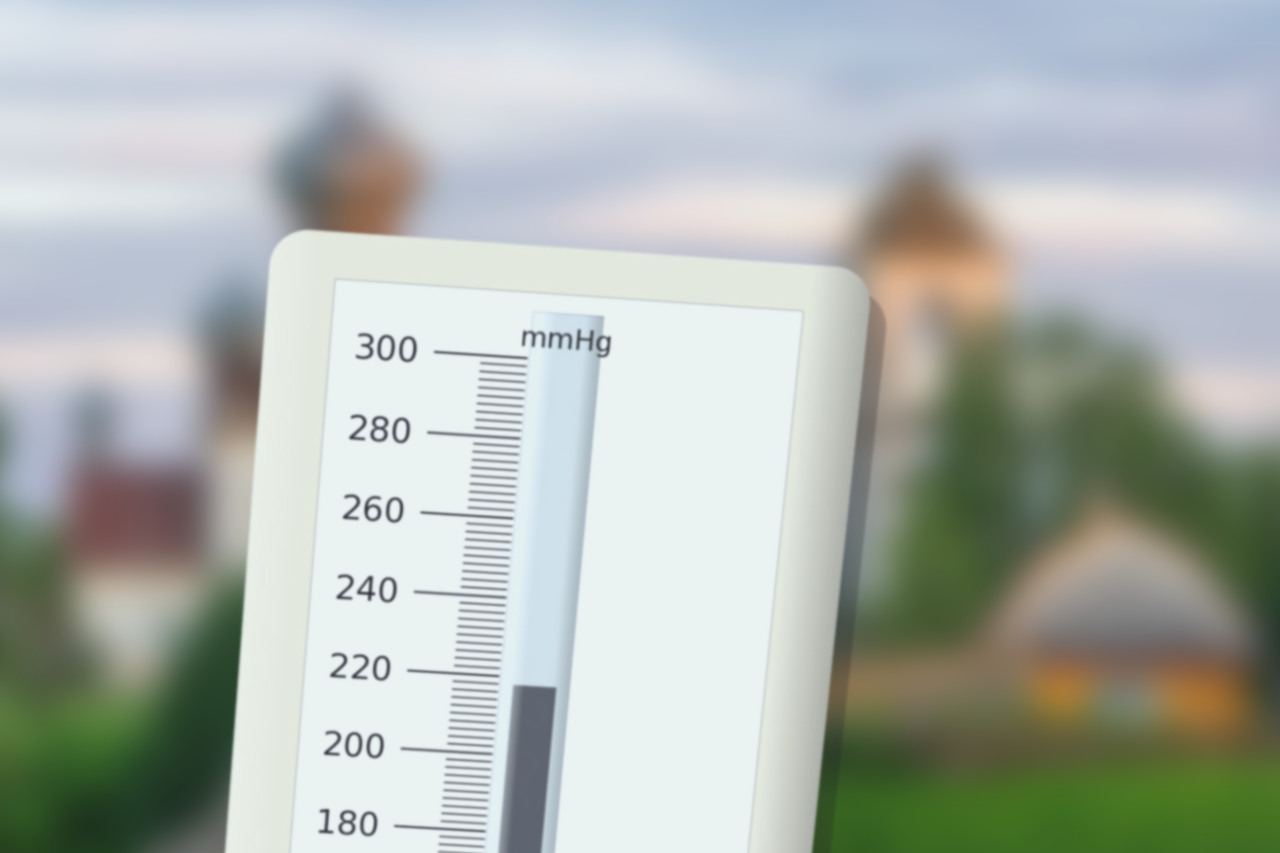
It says {"value": 218, "unit": "mmHg"}
